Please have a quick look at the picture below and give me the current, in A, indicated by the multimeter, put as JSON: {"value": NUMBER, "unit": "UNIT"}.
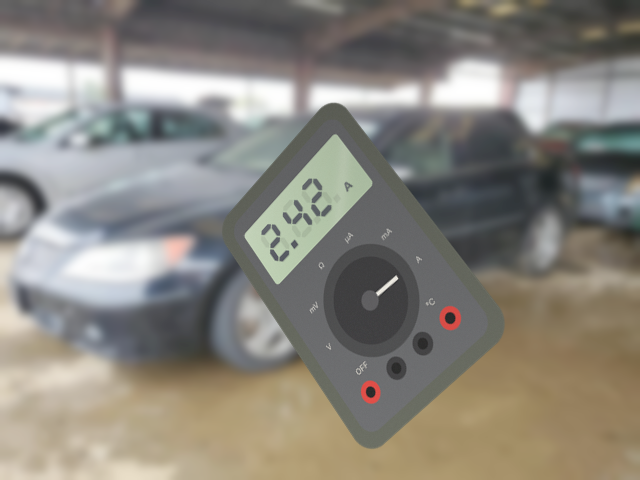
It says {"value": 2.42, "unit": "A"}
